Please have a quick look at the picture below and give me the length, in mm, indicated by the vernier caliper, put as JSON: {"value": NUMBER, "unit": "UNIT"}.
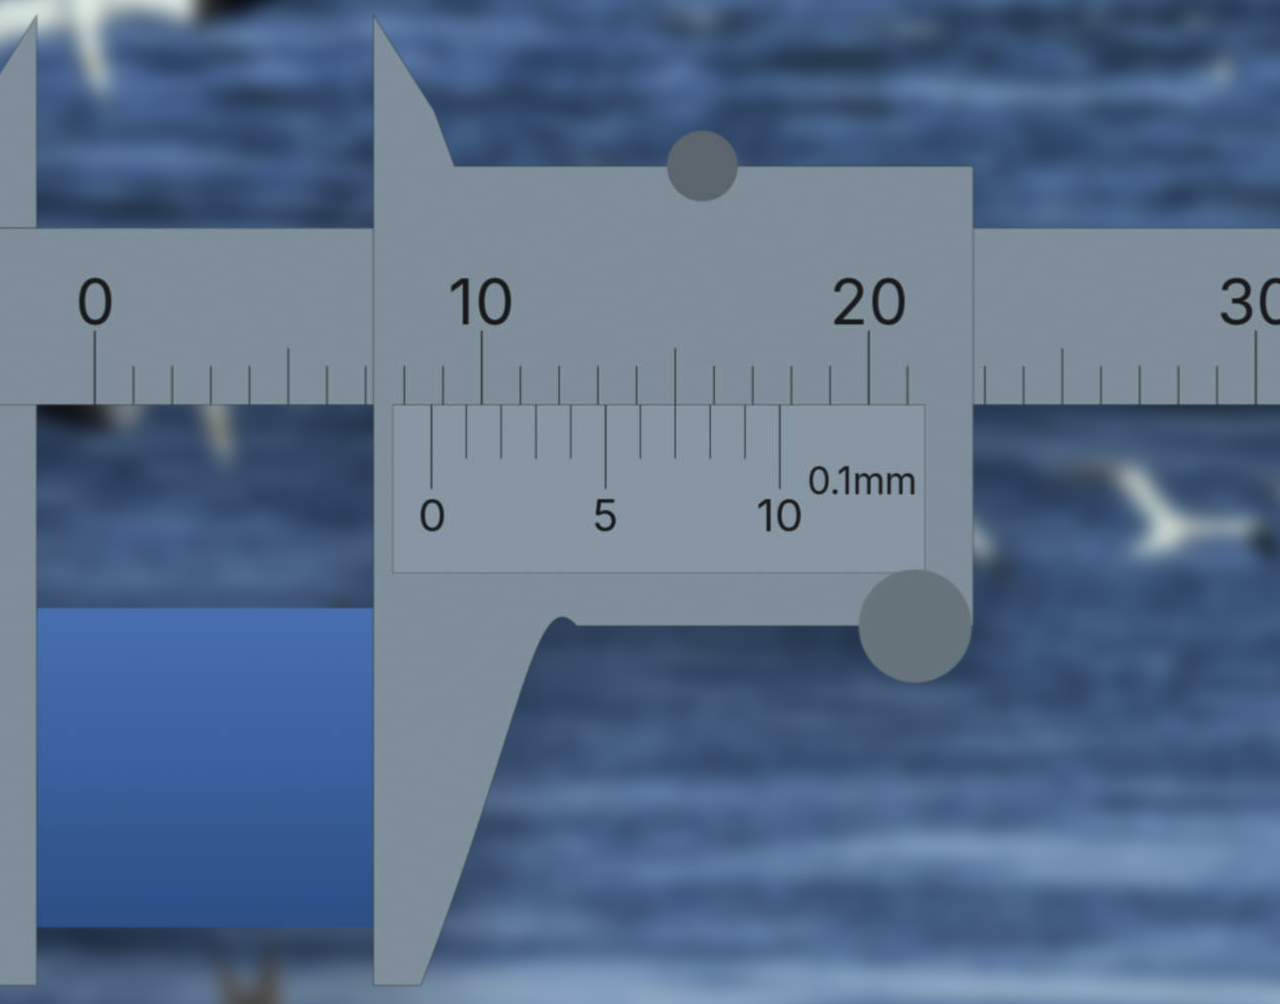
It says {"value": 8.7, "unit": "mm"}
